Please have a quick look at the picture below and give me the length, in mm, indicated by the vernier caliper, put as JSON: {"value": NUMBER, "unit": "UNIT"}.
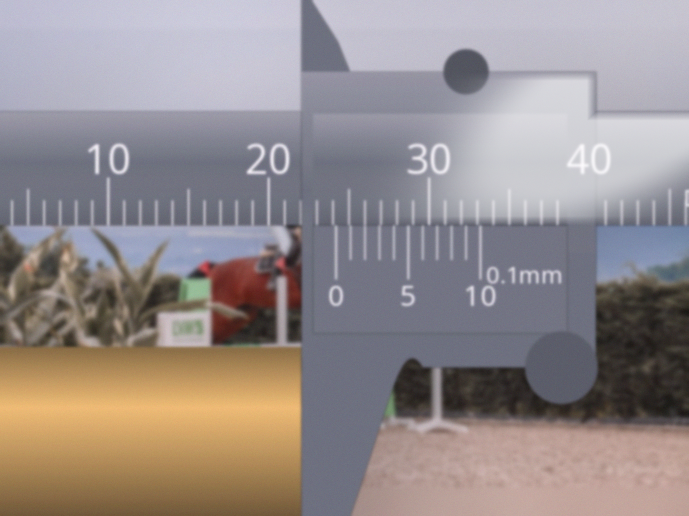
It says {"value": 24.2, "unit": "mm"}
